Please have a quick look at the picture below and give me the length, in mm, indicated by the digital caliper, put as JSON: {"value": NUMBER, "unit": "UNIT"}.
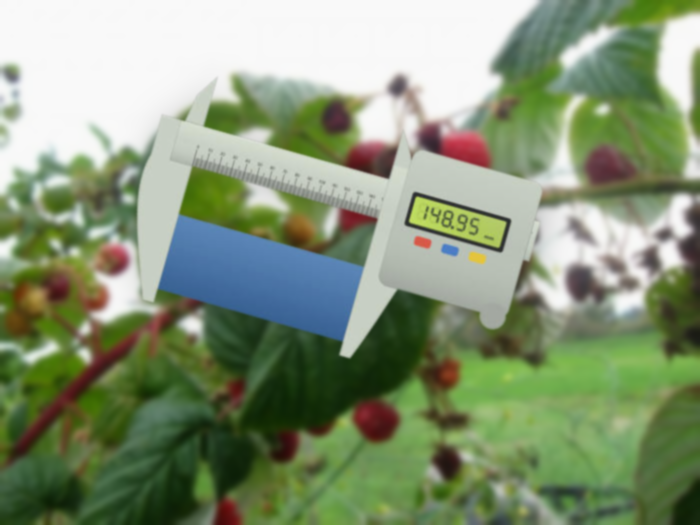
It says {"value": 148.95, "unit": "mm"}
